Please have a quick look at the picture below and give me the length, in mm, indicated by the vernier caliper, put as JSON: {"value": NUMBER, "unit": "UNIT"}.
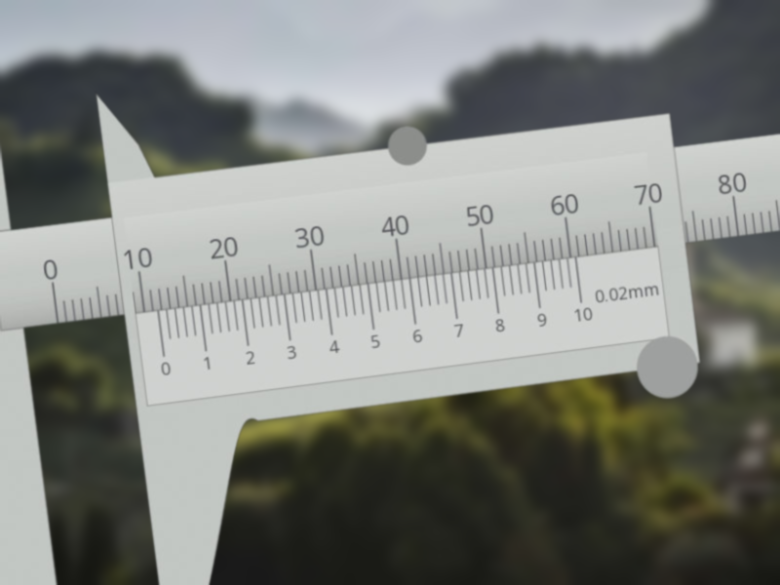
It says {"value": 11.6, "unit": "mm"}
